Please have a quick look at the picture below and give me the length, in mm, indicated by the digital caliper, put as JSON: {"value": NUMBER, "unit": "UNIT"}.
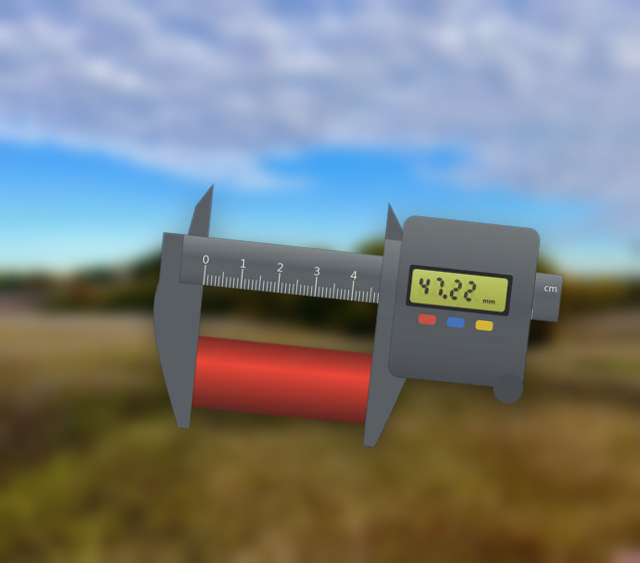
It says {"value": 47.22, "unit": "mm"}
